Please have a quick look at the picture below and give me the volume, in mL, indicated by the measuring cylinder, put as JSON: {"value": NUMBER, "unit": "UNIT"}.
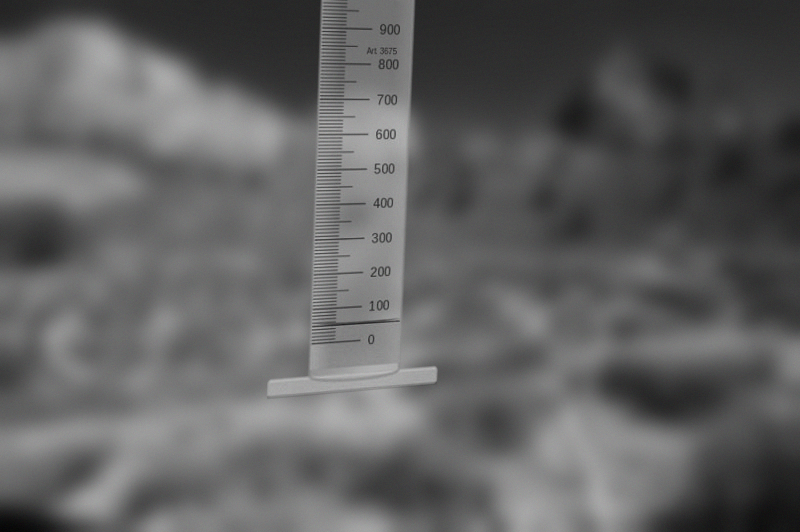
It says {"value": 50, "unit": "mL"}
